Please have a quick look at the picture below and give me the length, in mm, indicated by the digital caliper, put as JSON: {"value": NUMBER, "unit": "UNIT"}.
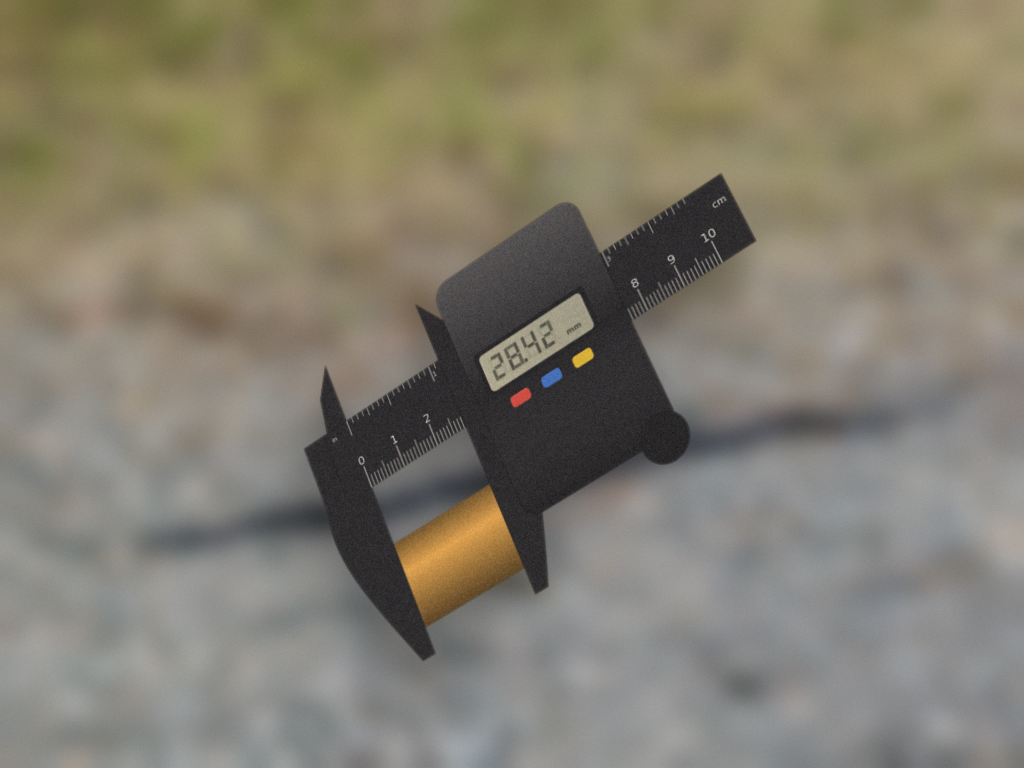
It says {"value": 28.42, "unit": "mm"}
